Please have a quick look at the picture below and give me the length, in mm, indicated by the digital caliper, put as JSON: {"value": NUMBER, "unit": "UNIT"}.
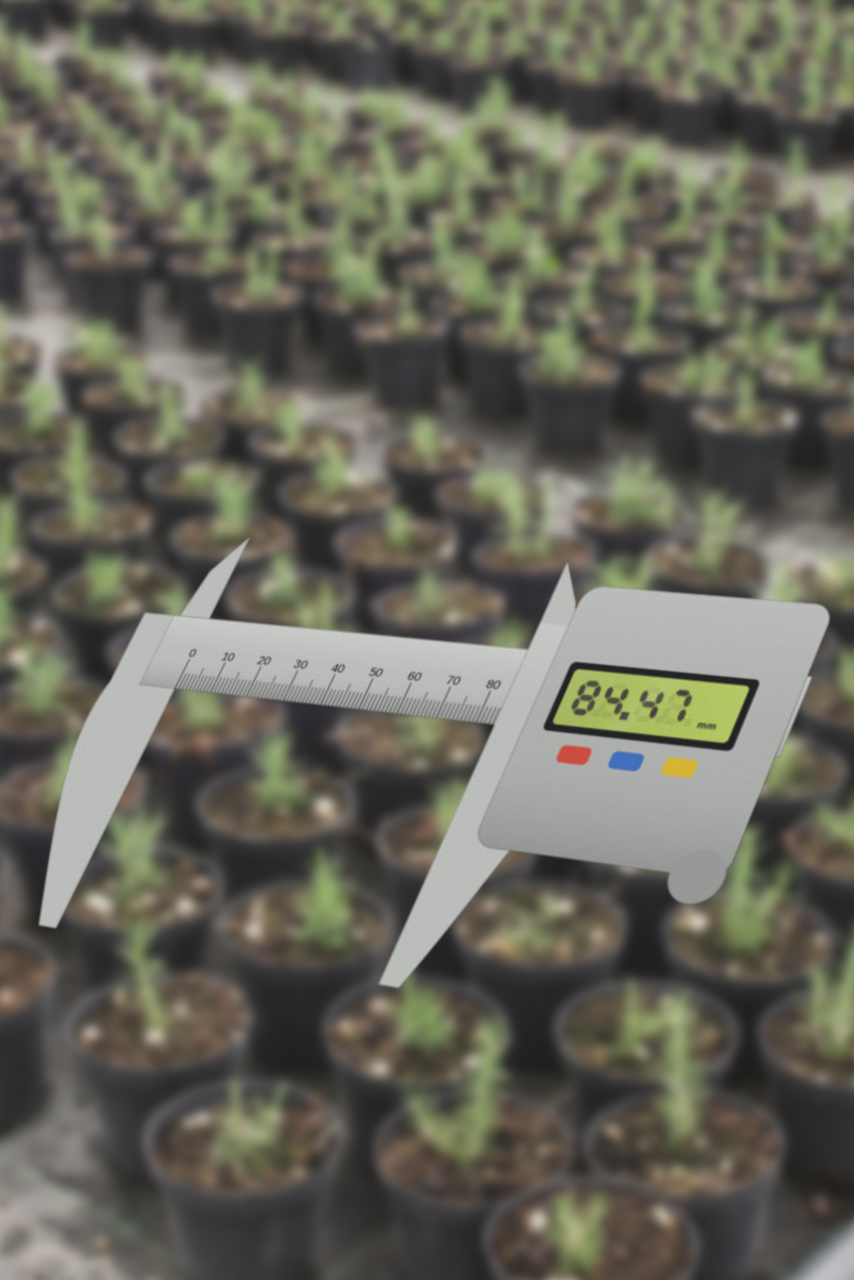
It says {"value": 84.47, "unit": "mm"}
